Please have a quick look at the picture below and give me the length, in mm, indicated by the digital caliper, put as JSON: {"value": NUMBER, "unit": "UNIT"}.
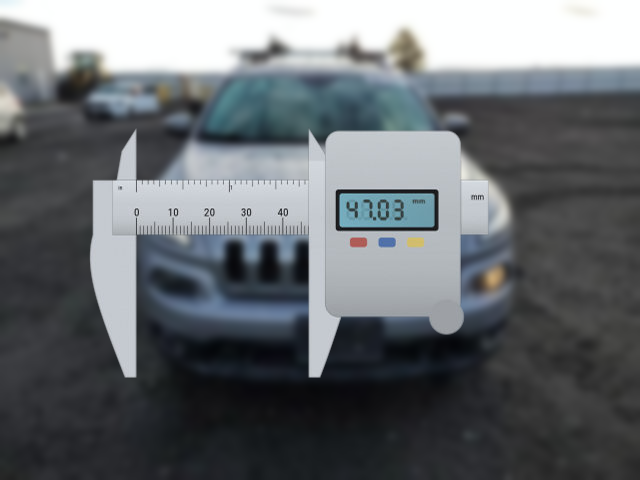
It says {"value": 47.03, "unit": "mm"}
